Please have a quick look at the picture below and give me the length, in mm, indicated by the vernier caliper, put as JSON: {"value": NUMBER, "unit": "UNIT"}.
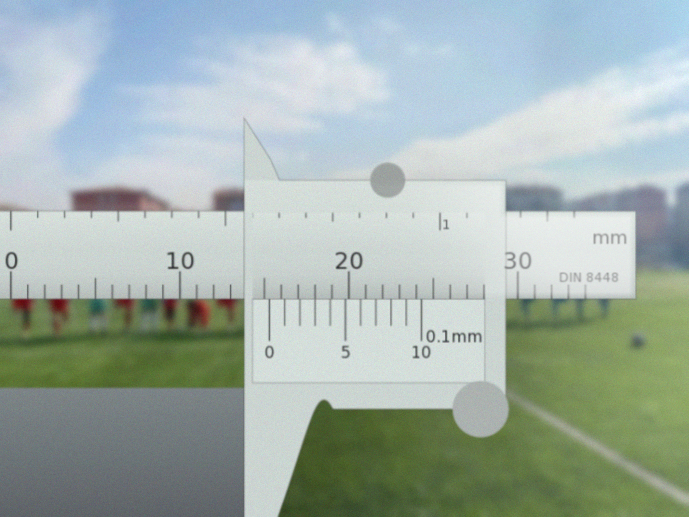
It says {"value": 15.3, "unit": "mm"}
